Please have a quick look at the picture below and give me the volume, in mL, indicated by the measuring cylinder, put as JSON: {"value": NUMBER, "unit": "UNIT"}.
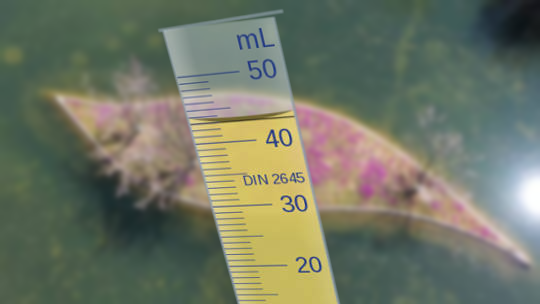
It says {"value": 43, "unit": "mL"}
